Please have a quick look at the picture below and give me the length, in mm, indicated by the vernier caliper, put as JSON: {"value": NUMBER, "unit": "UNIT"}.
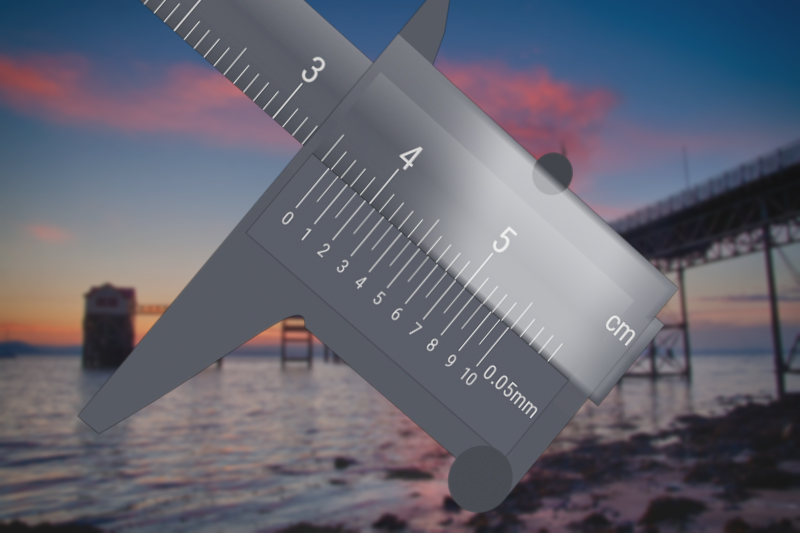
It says {"value": 35.8, "unit": "mm"}
